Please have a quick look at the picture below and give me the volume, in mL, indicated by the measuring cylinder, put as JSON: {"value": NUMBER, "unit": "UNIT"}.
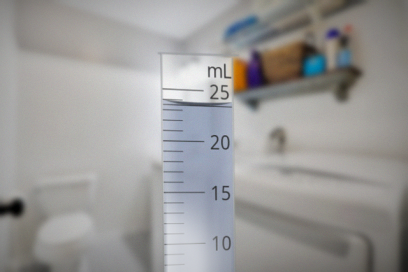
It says {"value": 23.5, "unit": "mL"}
